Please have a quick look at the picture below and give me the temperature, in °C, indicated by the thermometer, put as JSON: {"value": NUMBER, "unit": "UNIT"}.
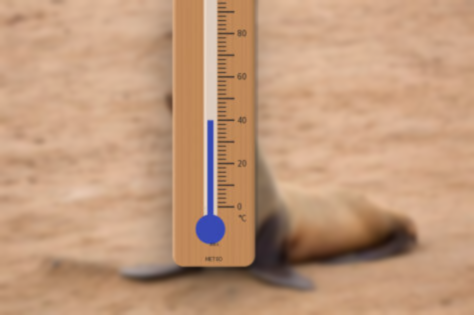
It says {"value": 40, "unit": "°C"}
